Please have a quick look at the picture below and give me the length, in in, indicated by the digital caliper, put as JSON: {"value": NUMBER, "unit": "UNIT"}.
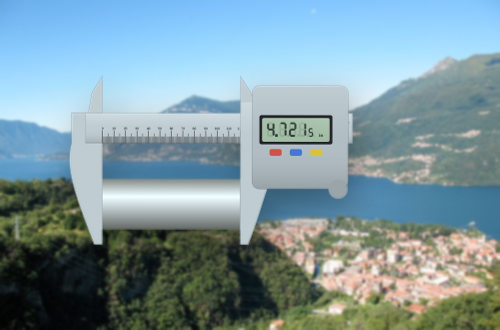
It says {"value": 4.7215, "unit": "in"}
